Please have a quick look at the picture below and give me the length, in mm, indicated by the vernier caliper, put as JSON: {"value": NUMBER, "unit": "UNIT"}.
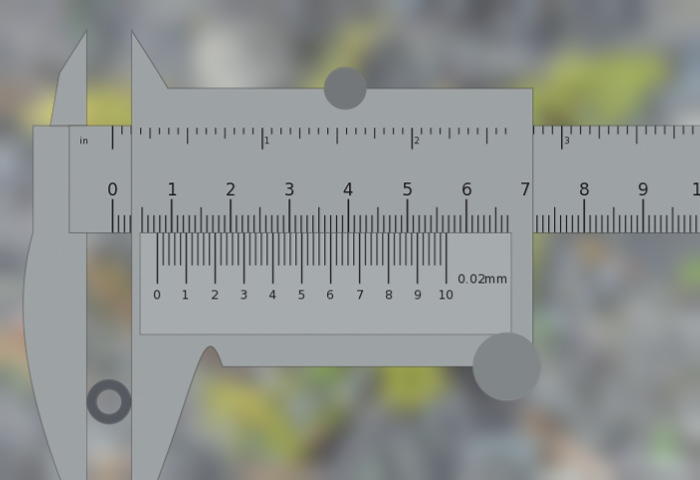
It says {"value": 7.6, "unit": "mm"}
